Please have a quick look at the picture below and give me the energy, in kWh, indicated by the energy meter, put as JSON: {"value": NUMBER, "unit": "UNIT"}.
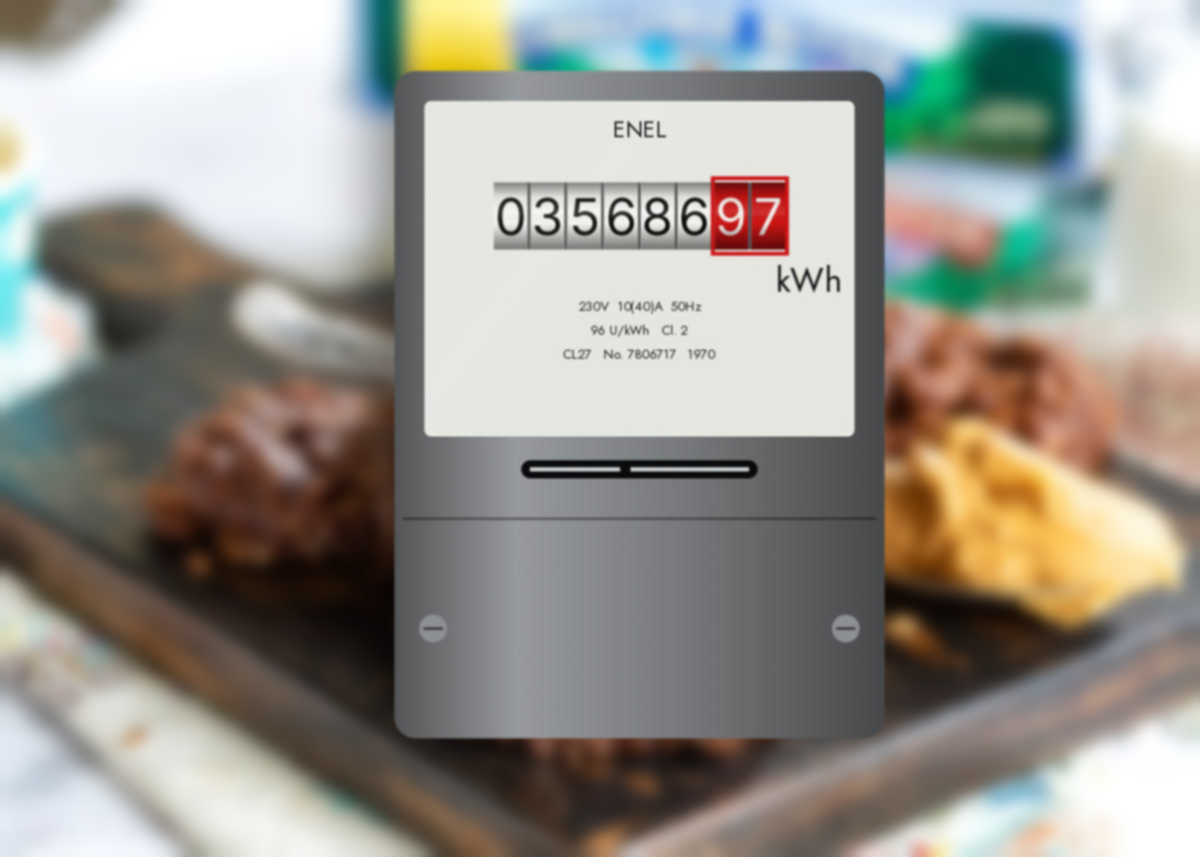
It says {"value": 35686.97, "unit": "kWh"}
